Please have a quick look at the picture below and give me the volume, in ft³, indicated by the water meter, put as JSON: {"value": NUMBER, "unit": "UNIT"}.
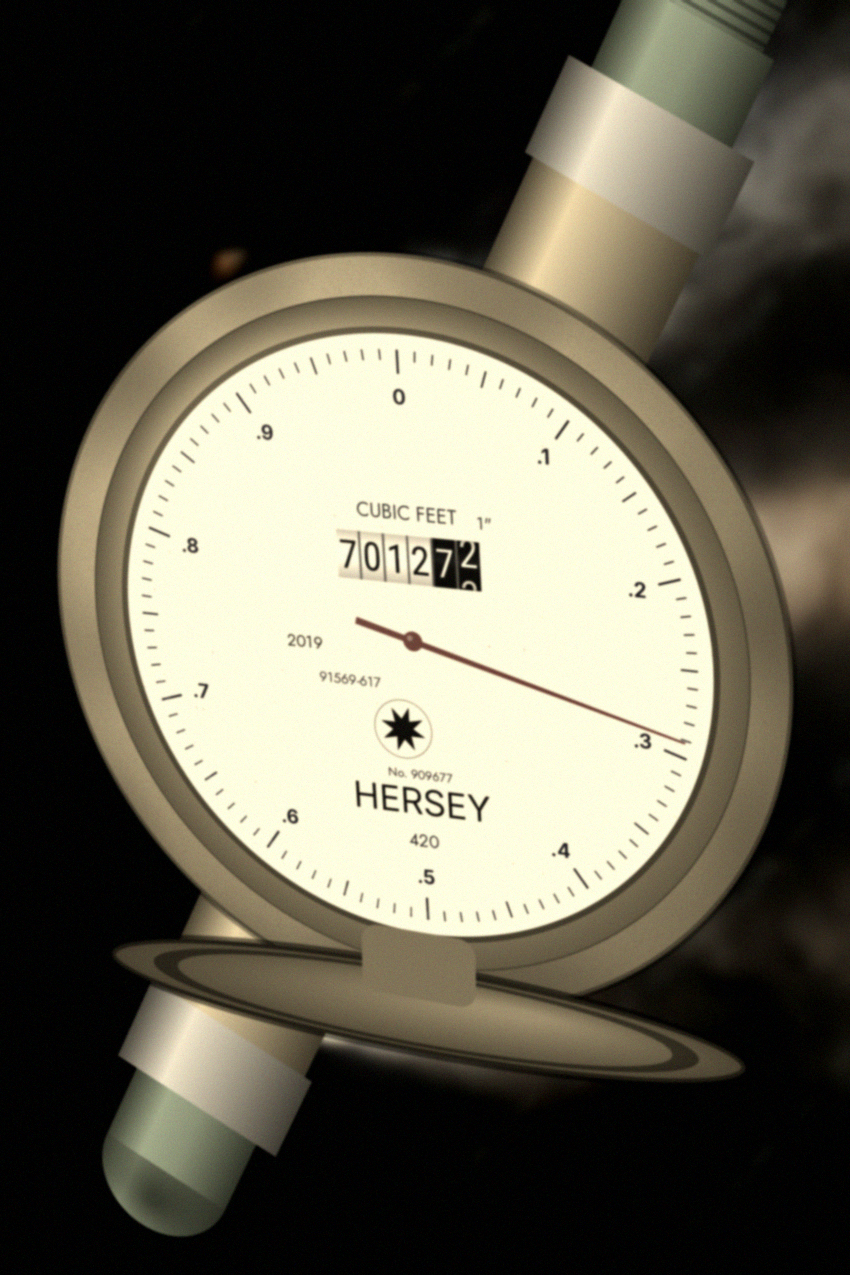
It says {"value": 701272.29, "unit": "ft³"}
